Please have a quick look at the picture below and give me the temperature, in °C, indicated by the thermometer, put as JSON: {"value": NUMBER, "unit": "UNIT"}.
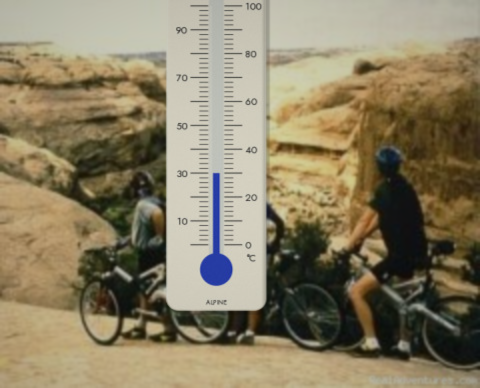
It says {"value": 30, "unit": "°C"}
